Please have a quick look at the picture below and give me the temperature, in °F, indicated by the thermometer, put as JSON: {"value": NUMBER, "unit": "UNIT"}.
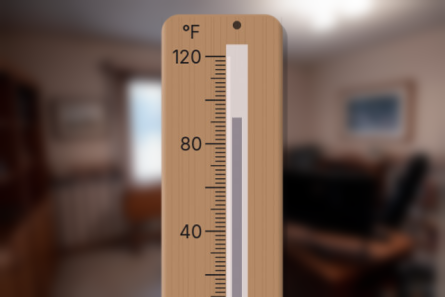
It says {"value": 92, "unit": "°F"}
